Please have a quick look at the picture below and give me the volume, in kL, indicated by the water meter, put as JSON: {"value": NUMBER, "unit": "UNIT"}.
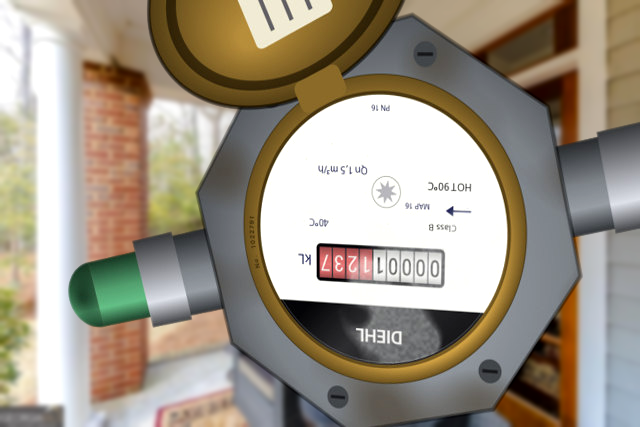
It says {"value": 1.1237, "unit": "kL"}
